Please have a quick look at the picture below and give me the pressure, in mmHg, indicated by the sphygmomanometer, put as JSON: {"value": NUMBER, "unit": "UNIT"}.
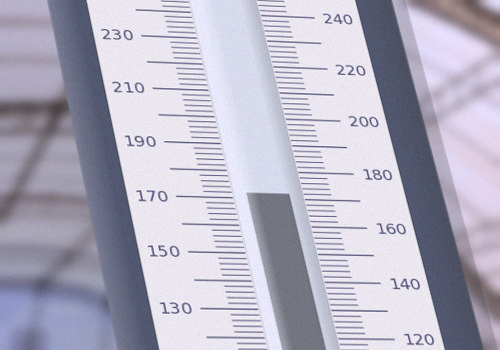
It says {"value": 172, "unit": "mmHg"}
